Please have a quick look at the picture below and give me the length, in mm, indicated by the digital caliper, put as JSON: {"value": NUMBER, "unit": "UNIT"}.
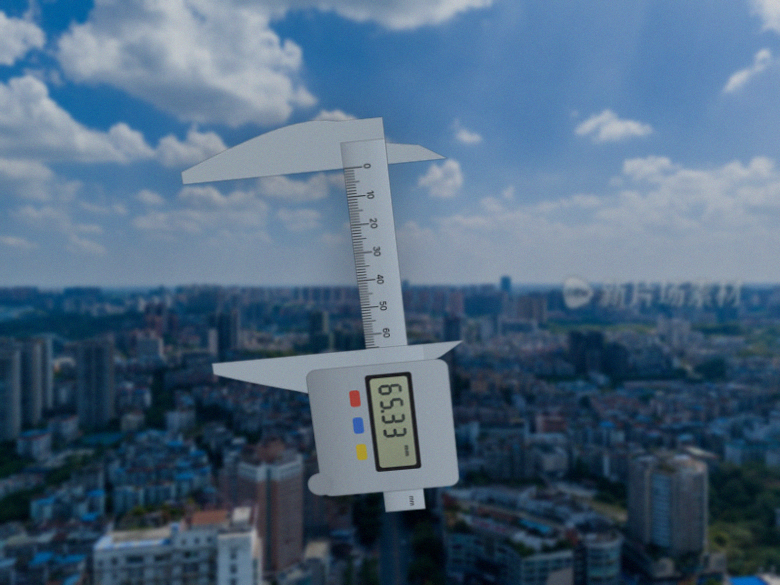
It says {"value": 65.33, "unit": "mm"}
